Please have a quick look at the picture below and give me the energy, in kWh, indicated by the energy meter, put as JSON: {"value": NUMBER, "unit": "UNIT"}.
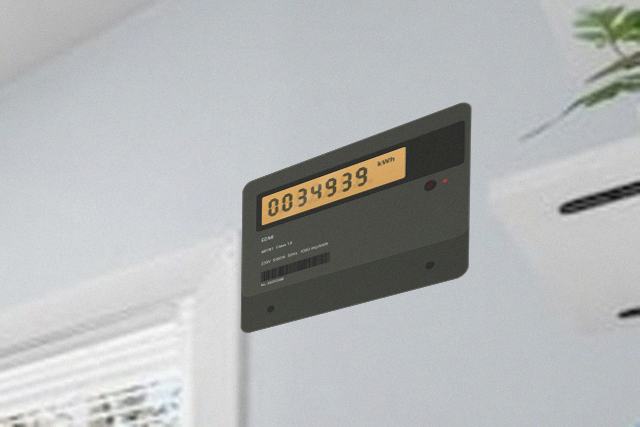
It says {"value": 34939, "unit": "kWh"}
